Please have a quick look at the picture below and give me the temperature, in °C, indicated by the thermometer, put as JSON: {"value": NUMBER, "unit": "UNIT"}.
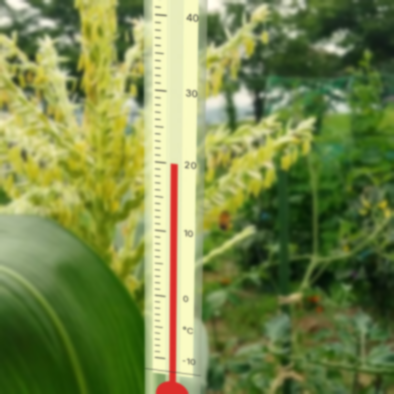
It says {"value": 20, "unit": "°C"}
